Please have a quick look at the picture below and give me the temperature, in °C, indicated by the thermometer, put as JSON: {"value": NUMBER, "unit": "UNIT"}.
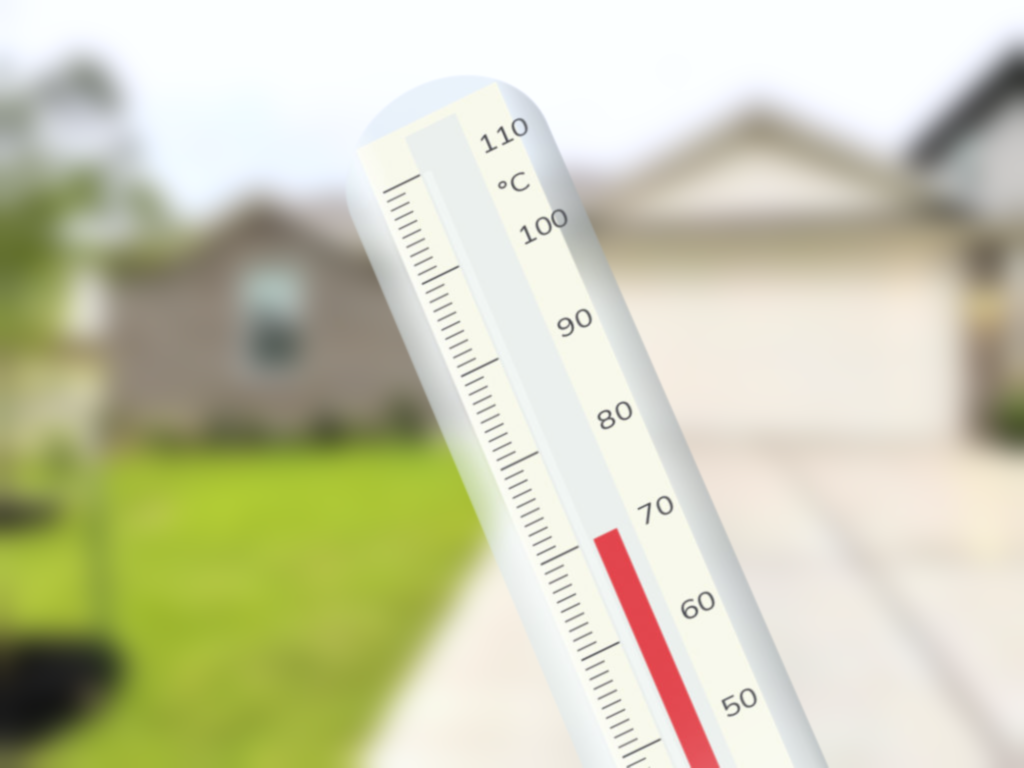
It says {"value": 70, "unit": "°C"}
